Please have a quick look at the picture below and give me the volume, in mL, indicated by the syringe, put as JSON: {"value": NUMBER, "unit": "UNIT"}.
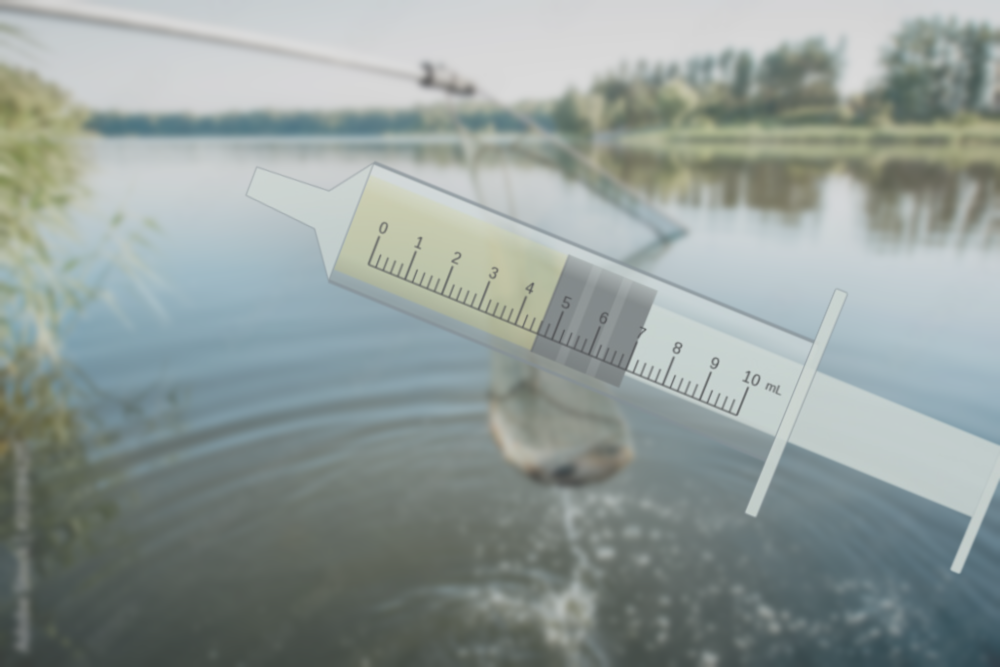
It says {"value": 4.6, "unit": "mL"}
